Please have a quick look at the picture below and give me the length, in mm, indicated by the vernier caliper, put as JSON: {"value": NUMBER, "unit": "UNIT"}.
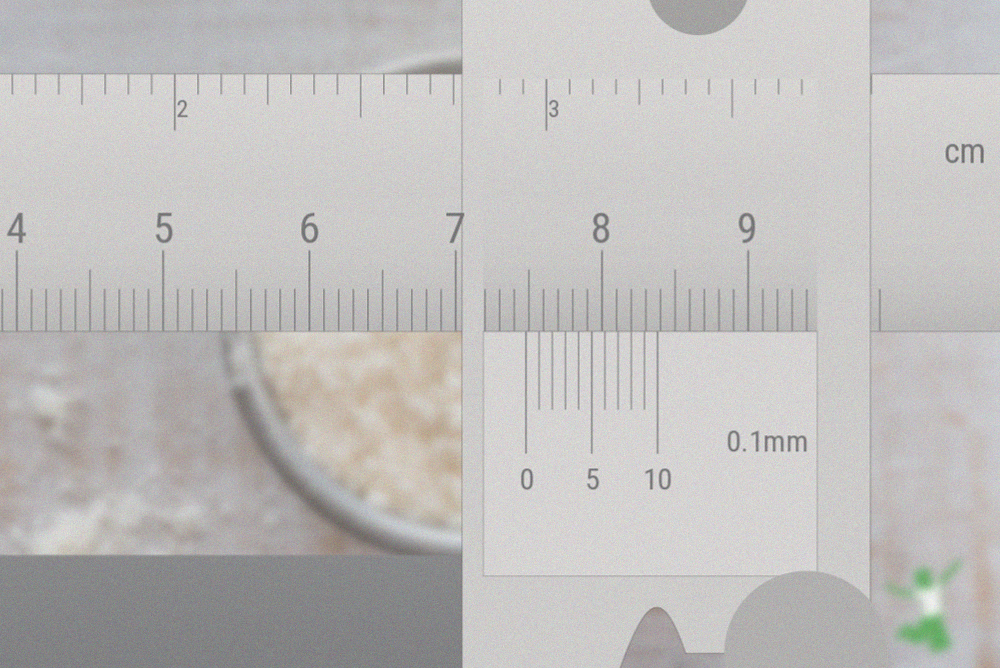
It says {"value": 74.8, "unit": "mm"}
